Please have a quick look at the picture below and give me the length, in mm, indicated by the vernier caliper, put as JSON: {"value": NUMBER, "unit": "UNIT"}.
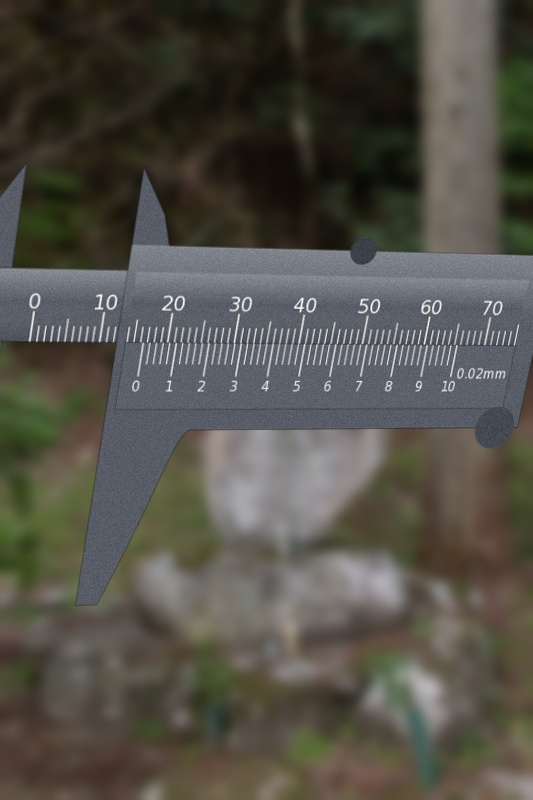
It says {"value": 16.4, "unit": "mm"}
